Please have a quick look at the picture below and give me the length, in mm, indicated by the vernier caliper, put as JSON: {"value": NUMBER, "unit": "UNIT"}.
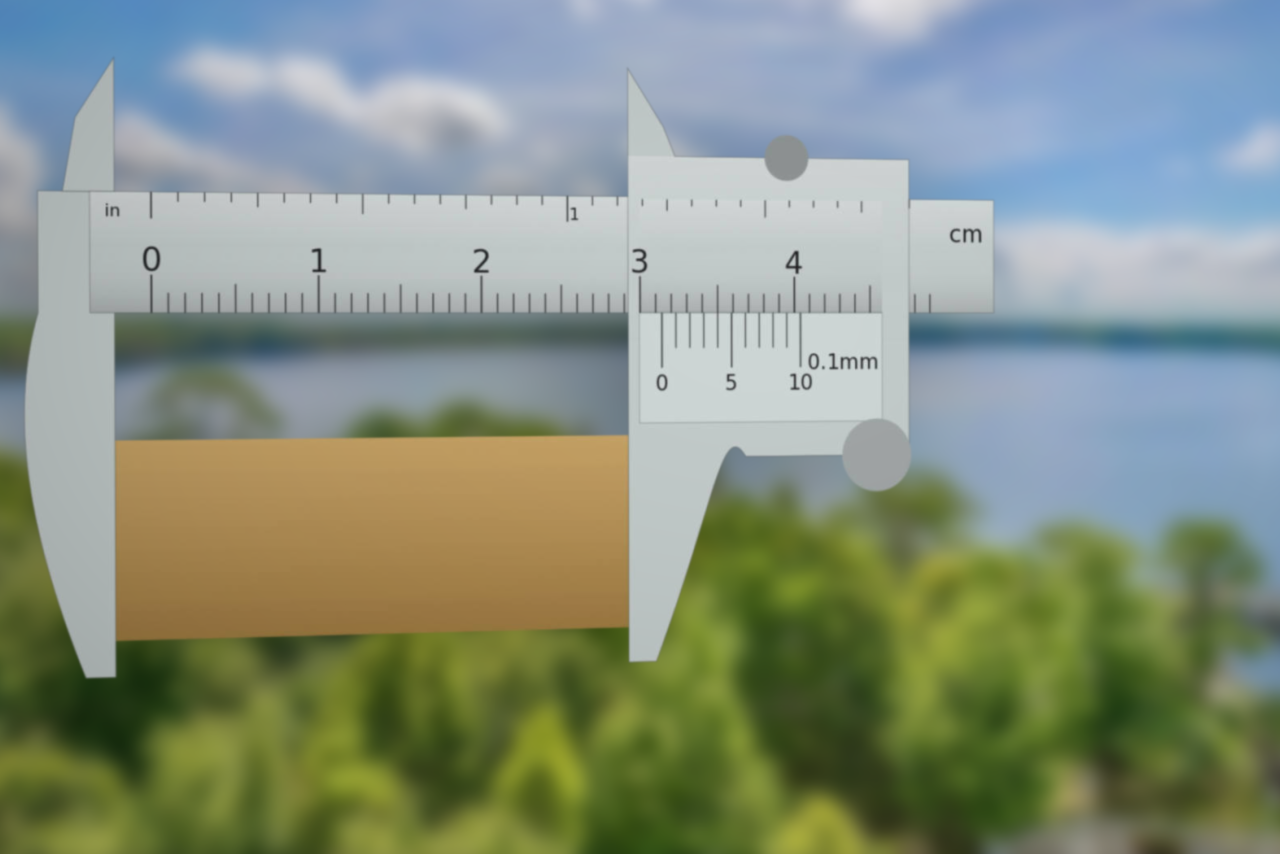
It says {"value": 31.4, "unit": "mm"}
